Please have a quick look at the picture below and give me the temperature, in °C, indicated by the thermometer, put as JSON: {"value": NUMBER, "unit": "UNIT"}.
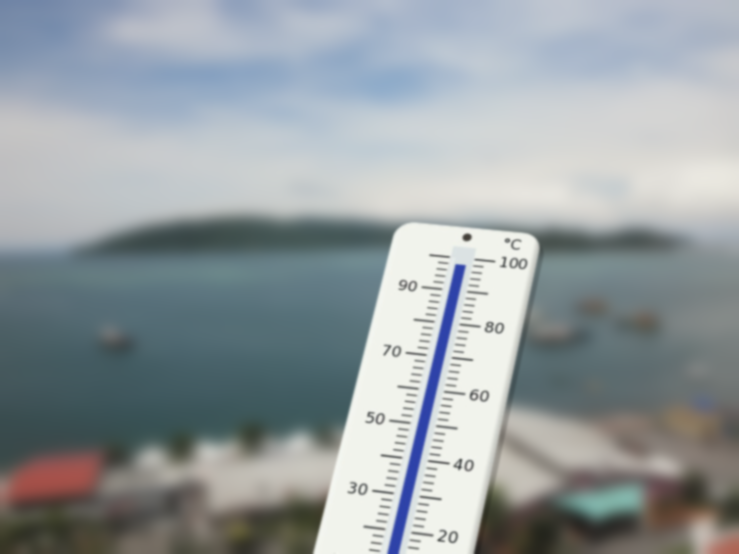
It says {"value": 98, "unit": "°C"}
